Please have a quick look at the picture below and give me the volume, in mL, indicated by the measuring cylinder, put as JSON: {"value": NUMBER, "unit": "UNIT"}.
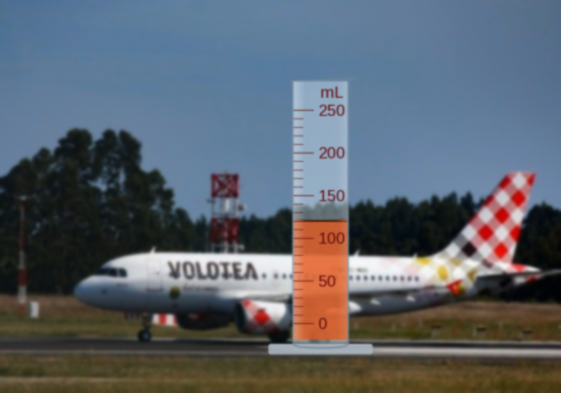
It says {"value": 120, "unit": "mL"}
